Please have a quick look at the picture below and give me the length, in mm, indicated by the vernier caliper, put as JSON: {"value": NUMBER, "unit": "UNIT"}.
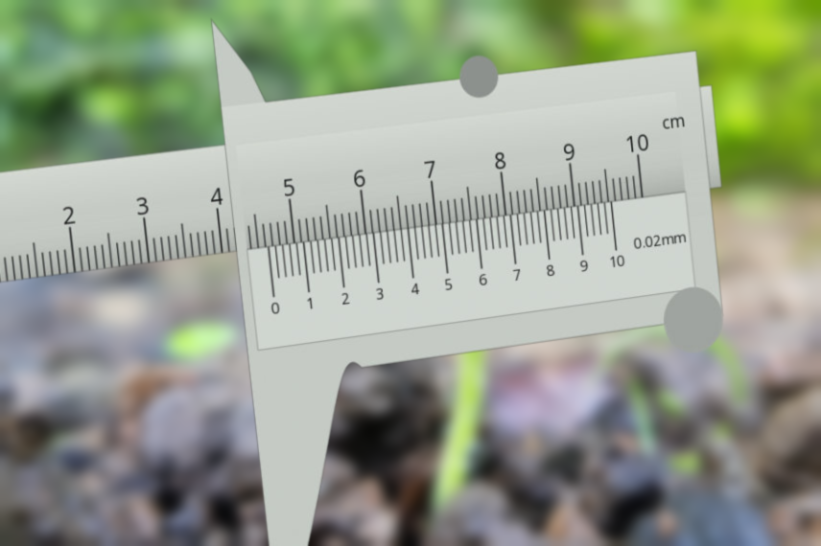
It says {"value": 46.4, "unit": "mm"}
